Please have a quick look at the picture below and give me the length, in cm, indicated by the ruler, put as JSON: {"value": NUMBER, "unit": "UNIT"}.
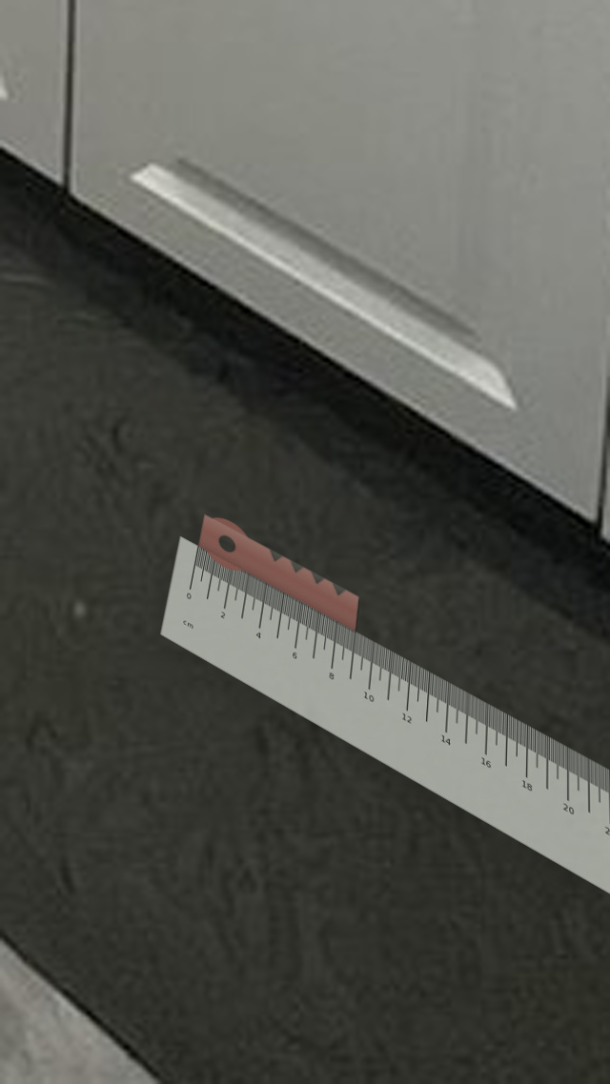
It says {"value": 9, "unit": "cm"}
